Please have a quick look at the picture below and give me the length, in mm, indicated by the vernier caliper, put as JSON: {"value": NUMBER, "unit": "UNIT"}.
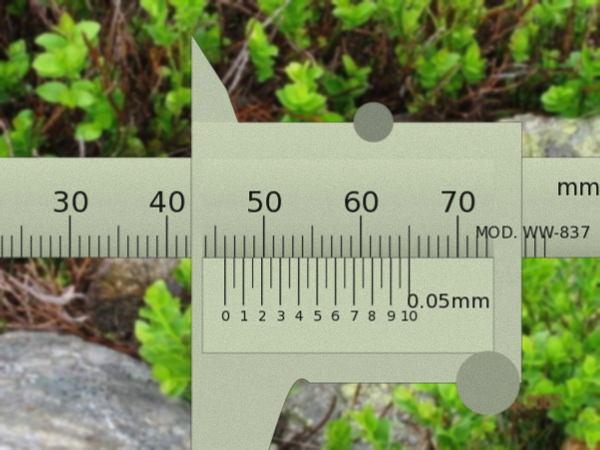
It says {"value": 46.0, "unit": "mm"}
